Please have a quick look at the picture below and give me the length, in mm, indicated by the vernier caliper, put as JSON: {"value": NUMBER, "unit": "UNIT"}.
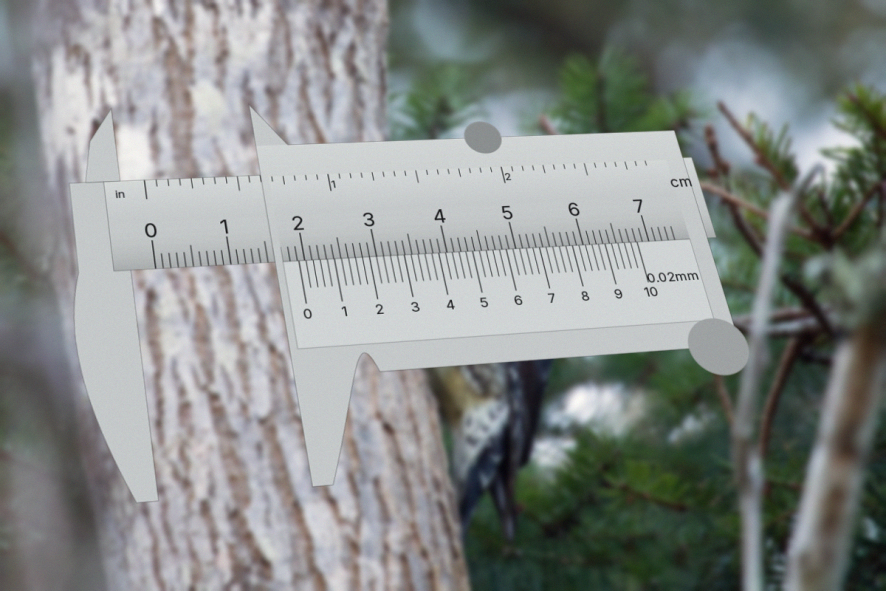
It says {"value": 19.2, "unit": "mm"}
